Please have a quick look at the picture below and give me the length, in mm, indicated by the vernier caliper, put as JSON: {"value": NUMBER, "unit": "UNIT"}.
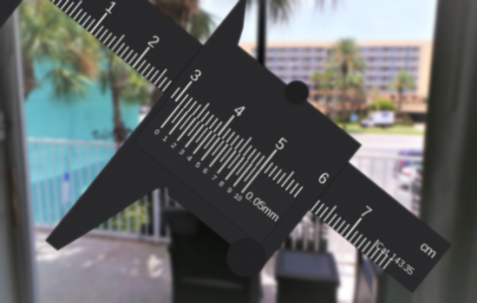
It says {"value": 31.0, "unit": "mm"}
